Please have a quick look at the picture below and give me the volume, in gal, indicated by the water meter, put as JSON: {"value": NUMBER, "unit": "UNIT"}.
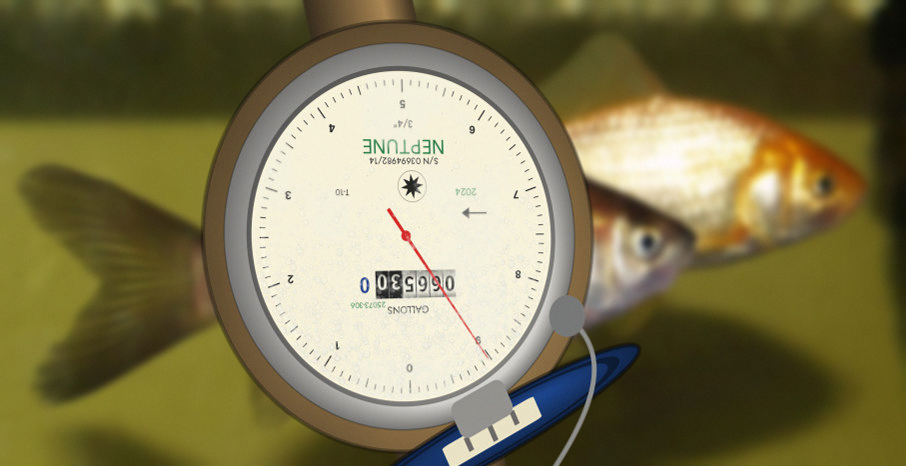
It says {"value": 665299.0, "unit": "gal"}
